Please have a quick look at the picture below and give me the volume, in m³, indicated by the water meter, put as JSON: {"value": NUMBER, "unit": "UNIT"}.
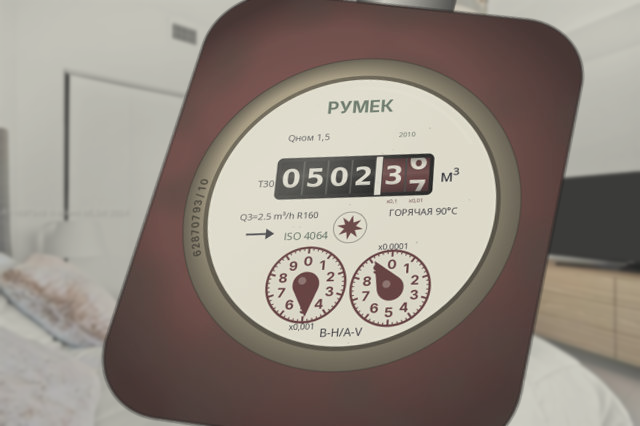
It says {"value": 502.3649, "unit": "m³"}
